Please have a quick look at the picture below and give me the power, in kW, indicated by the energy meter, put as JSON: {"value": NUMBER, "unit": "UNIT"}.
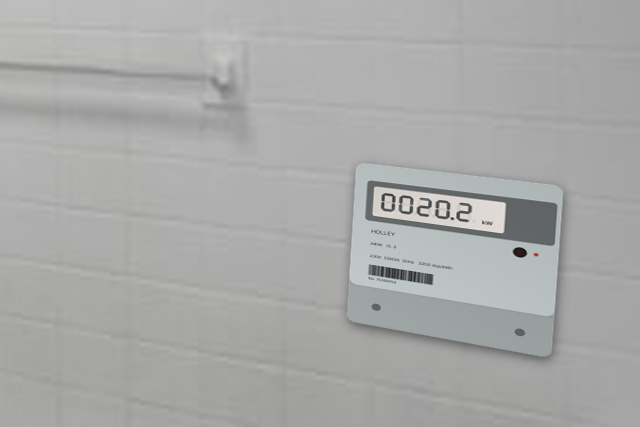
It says {"value": 20.2, "unit": "kW"}
